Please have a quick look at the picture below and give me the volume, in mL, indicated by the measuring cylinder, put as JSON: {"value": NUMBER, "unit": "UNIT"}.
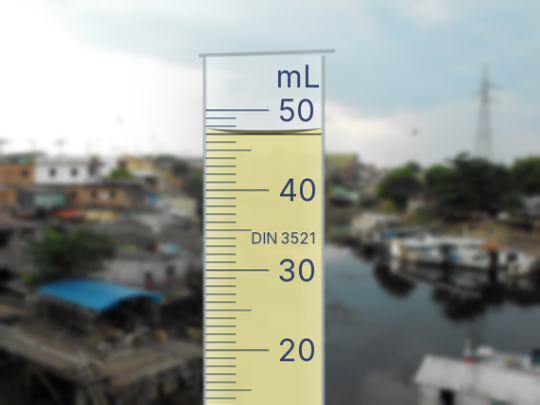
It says {"value": 47, "unit": "mL"}
